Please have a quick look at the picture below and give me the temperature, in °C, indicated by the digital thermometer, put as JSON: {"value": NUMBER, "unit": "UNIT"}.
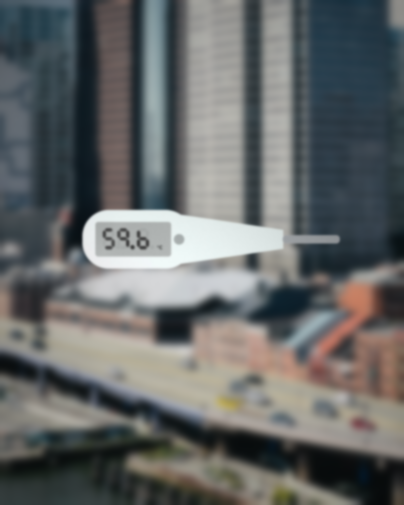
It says {"value": 59.6, "unit": "°C"}
